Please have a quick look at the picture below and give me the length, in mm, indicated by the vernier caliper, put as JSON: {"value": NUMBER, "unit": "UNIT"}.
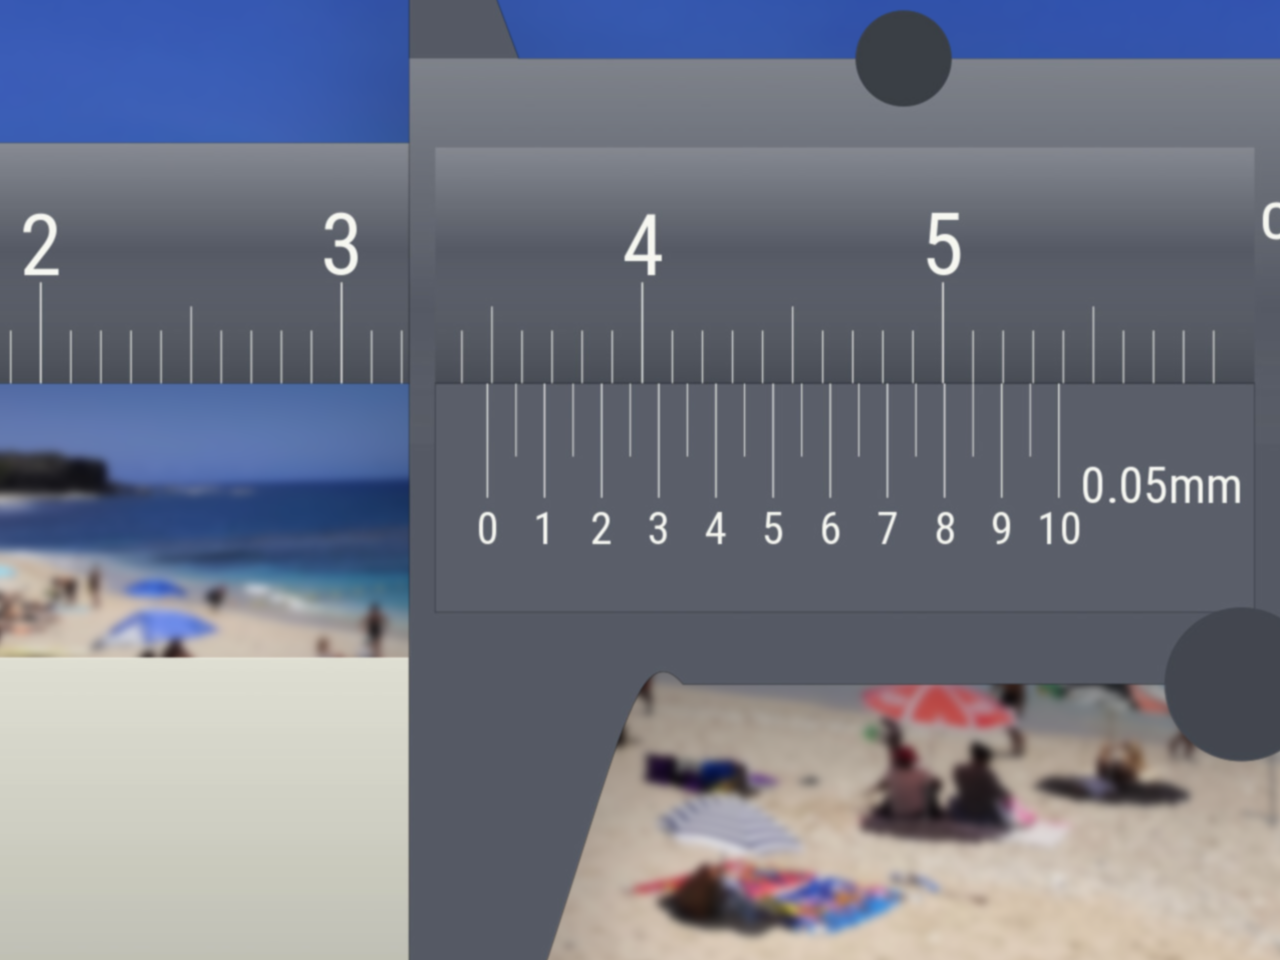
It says {"value": 34.85, "unit": "mm"}
